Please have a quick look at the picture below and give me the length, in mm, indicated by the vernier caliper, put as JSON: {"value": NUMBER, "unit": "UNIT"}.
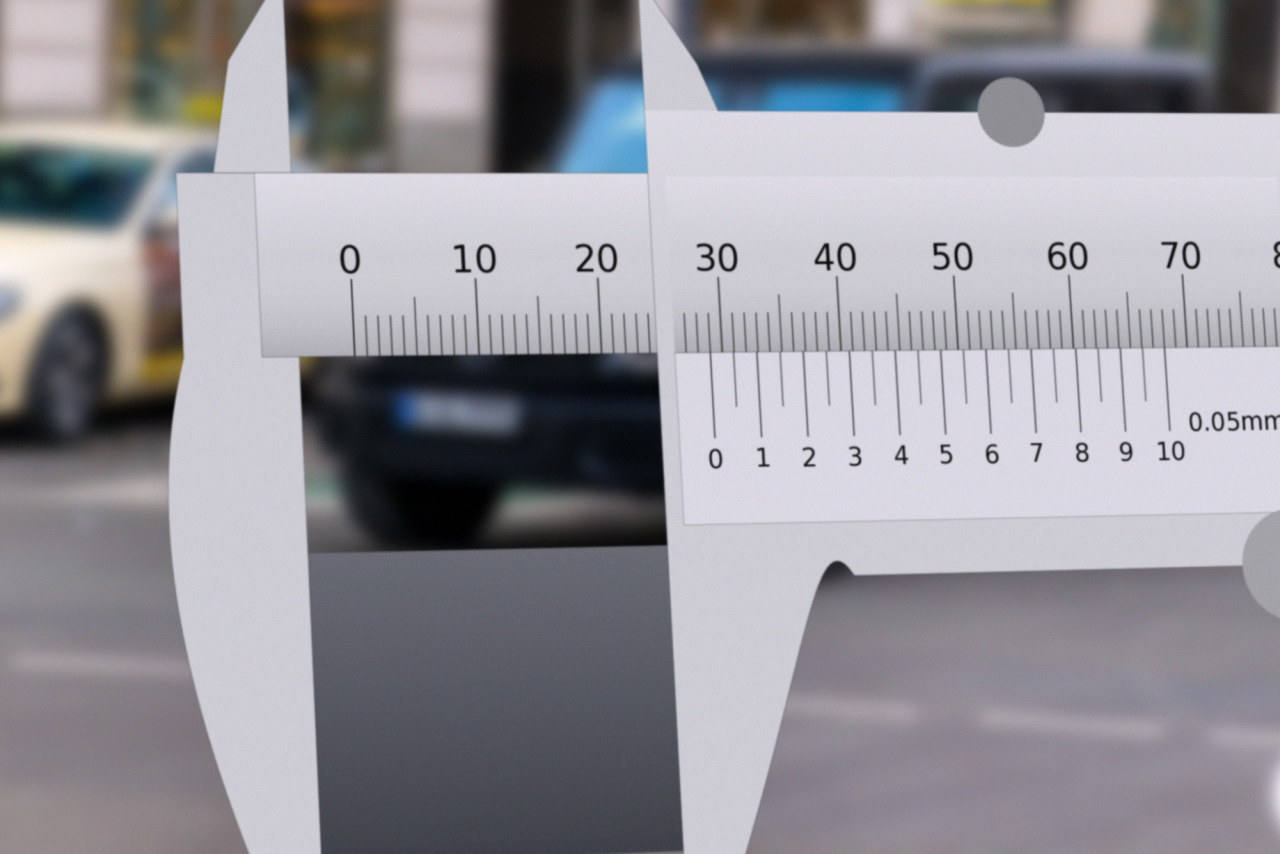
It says {"value": 29.0, "unit": "mm"}
